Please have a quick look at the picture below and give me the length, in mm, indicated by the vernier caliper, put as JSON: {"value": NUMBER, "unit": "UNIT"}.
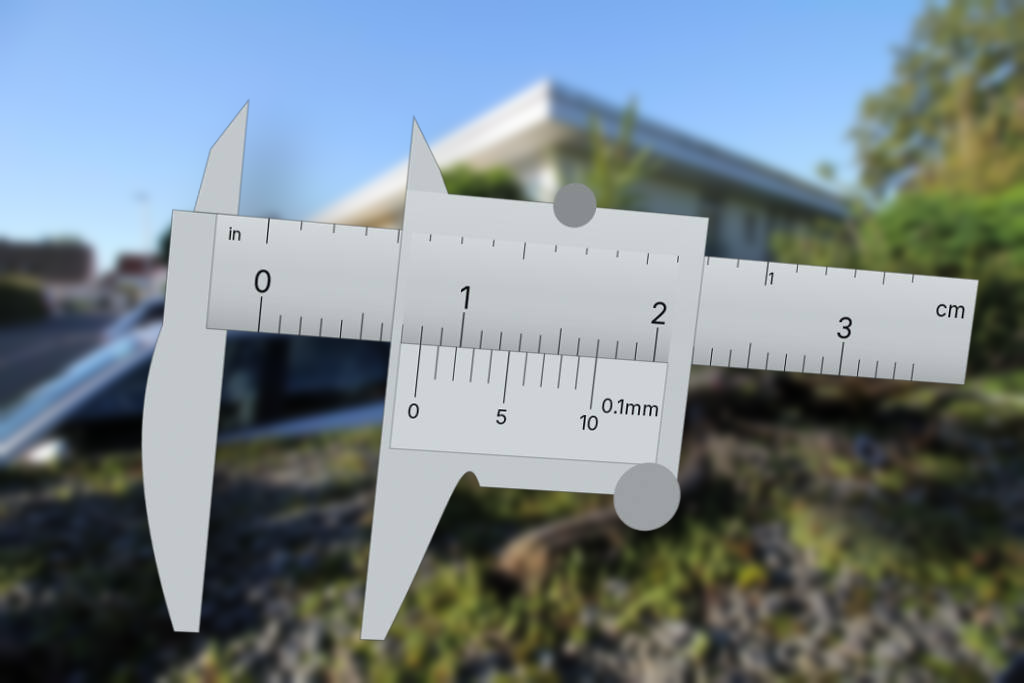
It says {"value": 8.0, "unit": "mm"}
